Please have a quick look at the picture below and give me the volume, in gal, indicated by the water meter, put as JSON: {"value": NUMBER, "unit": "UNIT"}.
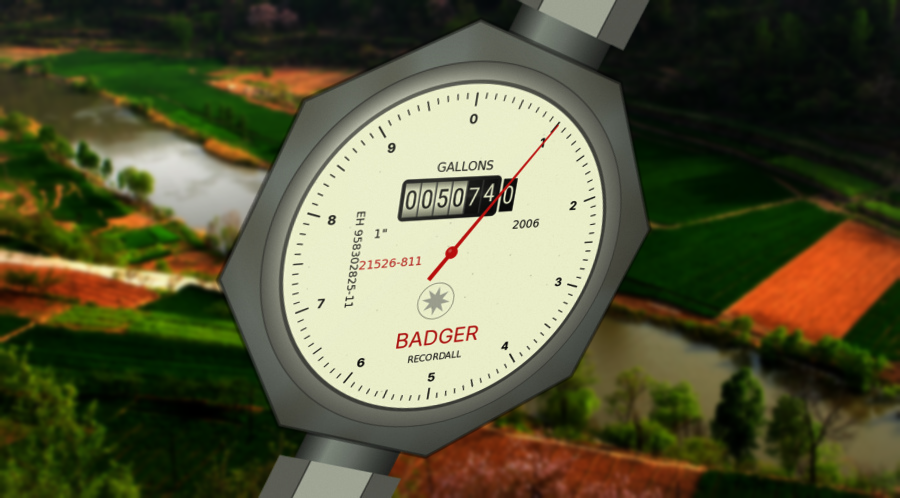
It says {"value": 50741.0, "unit": "gal"}
